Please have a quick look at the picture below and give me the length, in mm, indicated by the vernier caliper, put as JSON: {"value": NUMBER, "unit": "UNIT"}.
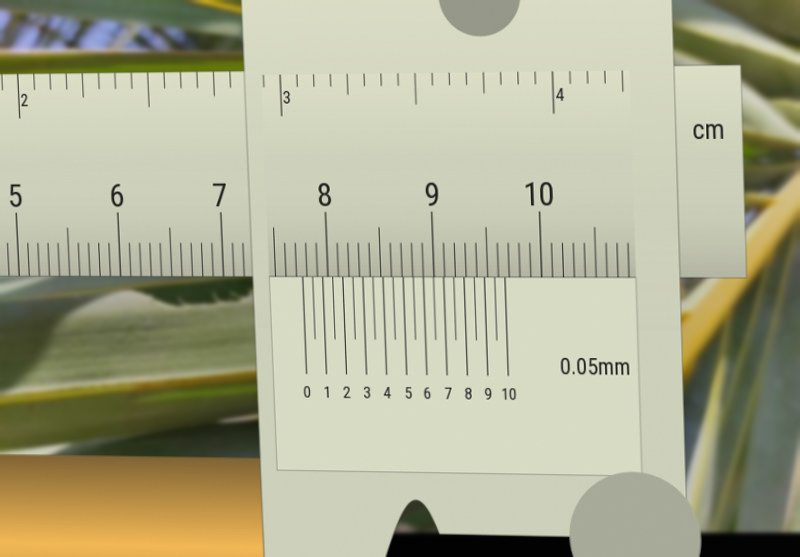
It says {"value": 77.6, "unit": "mm"}
